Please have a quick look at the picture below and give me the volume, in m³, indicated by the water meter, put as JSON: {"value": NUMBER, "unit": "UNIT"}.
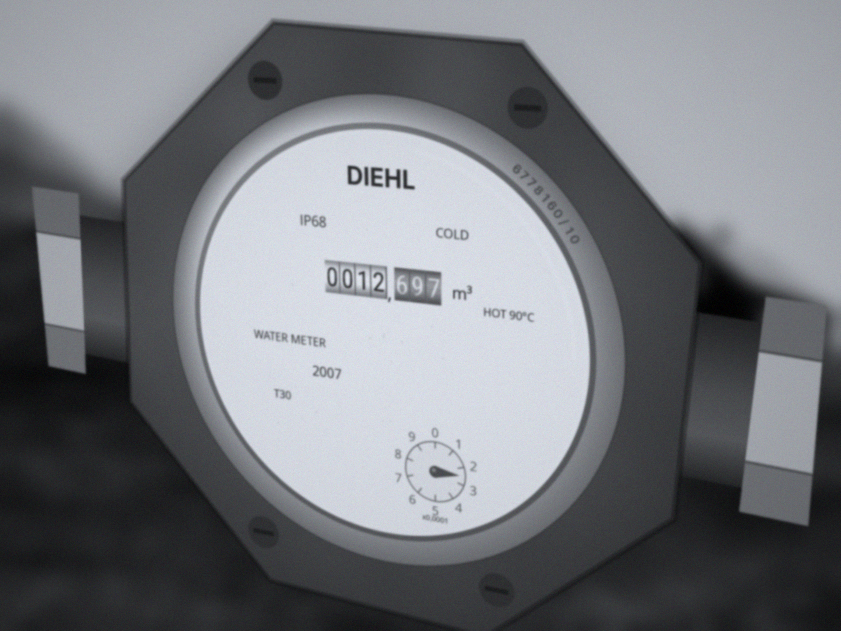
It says {"value": 12.6972, "unit": "m³"}
